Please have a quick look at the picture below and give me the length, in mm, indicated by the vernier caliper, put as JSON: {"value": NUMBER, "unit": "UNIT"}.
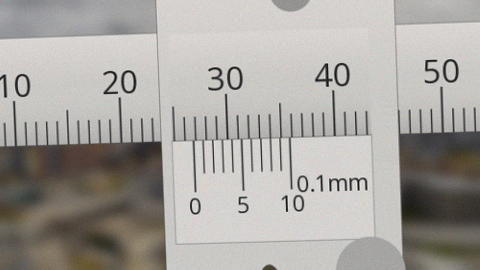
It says {"value": 26.8, "unit": "mm"}
